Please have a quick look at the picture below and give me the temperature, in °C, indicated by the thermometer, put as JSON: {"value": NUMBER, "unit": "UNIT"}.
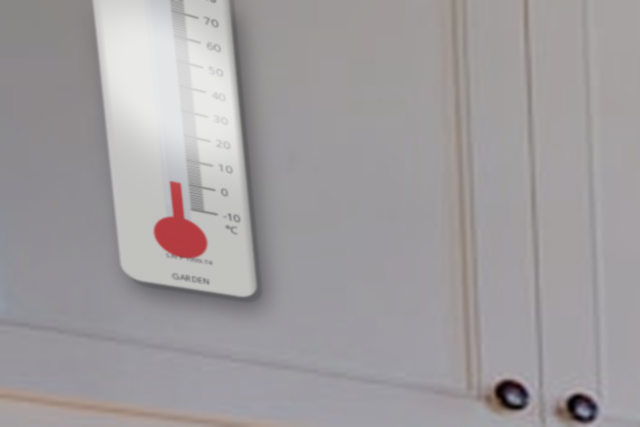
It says {"value": 0, "unit": "°C"}
